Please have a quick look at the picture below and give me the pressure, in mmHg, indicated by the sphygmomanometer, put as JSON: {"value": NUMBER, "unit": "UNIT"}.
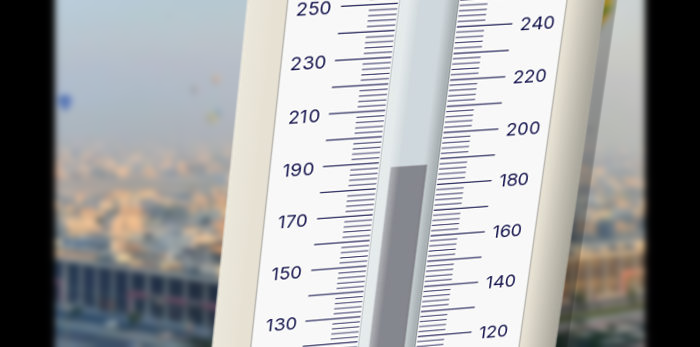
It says {"value": 188, "unit": "mmHg"}
